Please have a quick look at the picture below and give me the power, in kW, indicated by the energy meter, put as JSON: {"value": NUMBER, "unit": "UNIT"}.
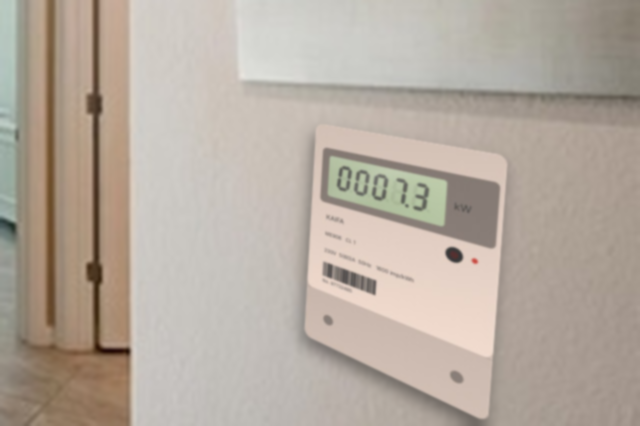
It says {"value": 7.3, "unit": "kW"}
